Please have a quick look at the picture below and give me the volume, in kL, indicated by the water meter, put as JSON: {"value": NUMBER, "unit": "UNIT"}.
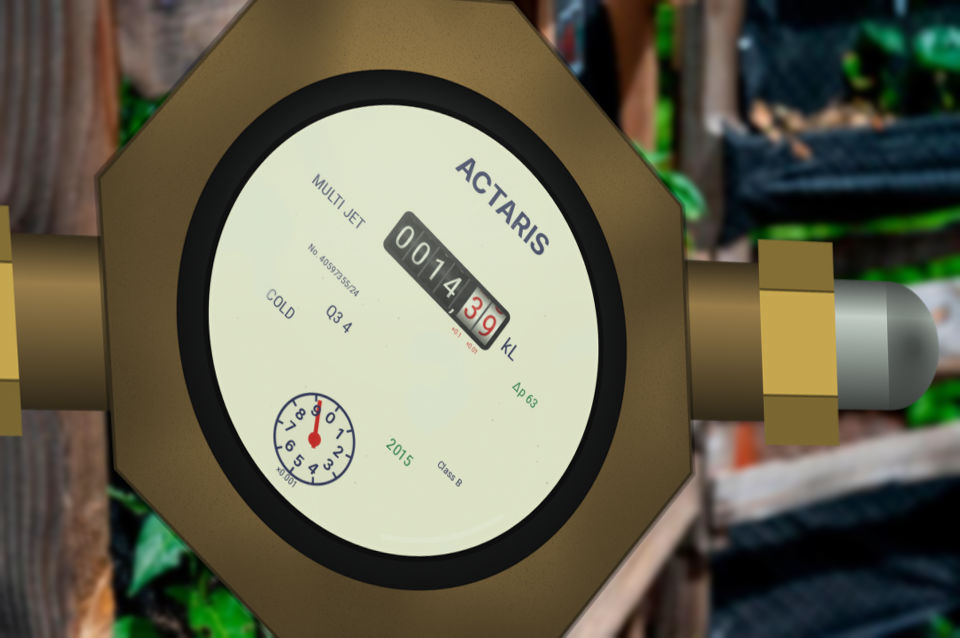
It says {"value": 14.389, "unit": "kL"}
